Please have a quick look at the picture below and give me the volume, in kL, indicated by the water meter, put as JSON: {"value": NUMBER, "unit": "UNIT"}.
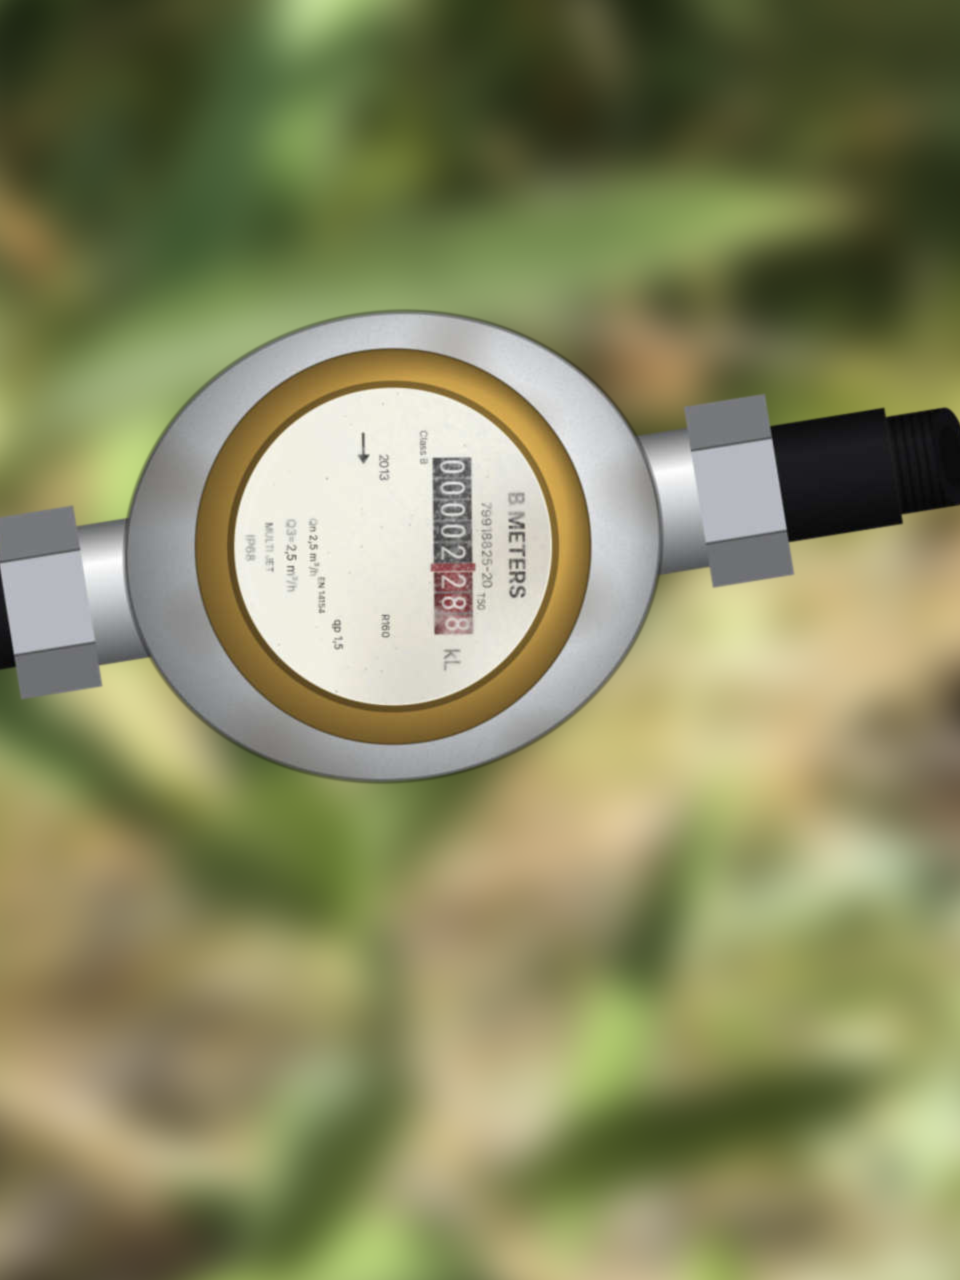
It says {"value": 2.288, "unit": "kL"}
